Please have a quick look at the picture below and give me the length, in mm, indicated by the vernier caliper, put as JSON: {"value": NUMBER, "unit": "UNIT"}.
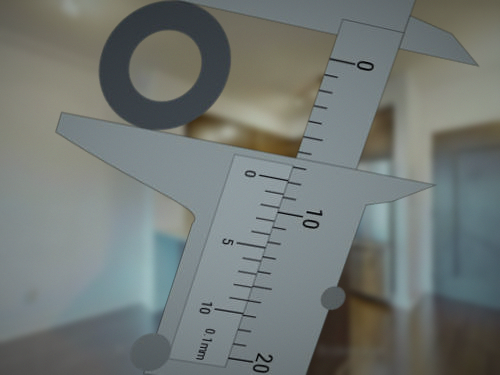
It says {"value": 7.9, "unit": "mm"}
